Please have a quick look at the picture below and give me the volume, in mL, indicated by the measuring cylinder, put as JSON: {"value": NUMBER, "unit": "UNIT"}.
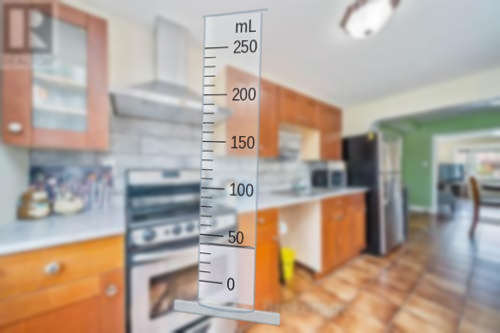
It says {"value": 40, "unit": "mL"}
